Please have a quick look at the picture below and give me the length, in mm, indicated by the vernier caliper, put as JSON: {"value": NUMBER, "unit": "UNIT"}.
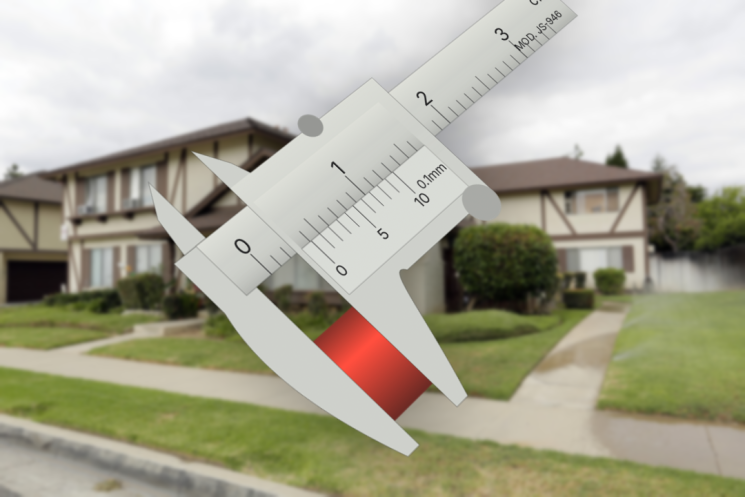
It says {"value": 4.1, "unit": "mm"}
